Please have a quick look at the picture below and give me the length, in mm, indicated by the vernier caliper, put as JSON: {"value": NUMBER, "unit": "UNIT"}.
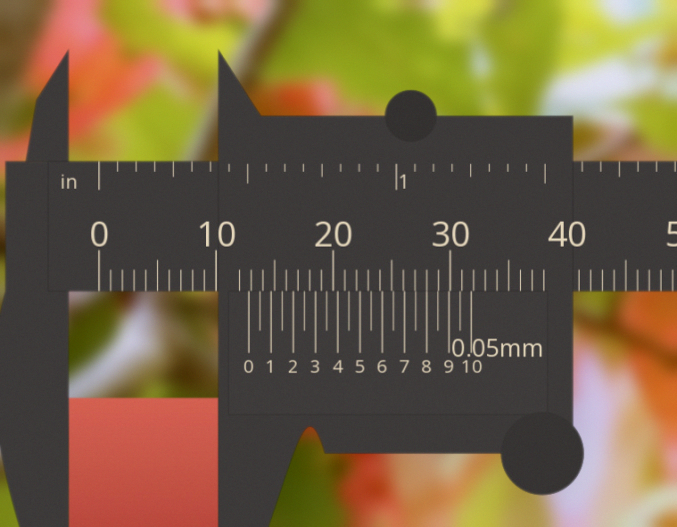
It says {"value": 12.8, "unit": "mm"}
